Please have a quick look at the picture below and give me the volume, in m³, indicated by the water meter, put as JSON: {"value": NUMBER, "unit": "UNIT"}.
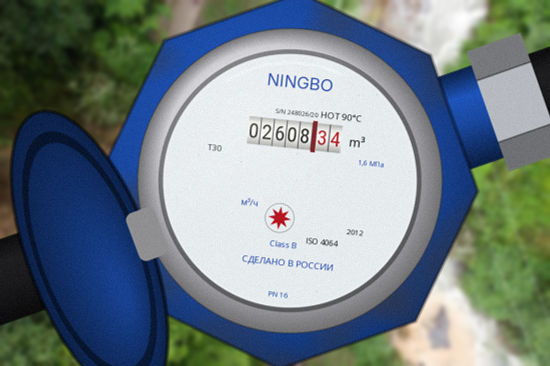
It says {"value": 2608.34, "unit": "m³"}
